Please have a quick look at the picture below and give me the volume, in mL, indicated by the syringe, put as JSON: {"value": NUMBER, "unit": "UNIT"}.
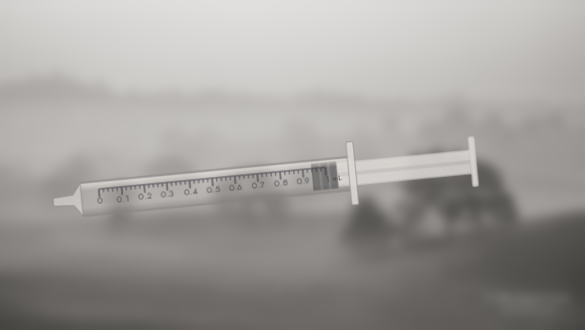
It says {"value": 0.94, "unit": "mL"}
